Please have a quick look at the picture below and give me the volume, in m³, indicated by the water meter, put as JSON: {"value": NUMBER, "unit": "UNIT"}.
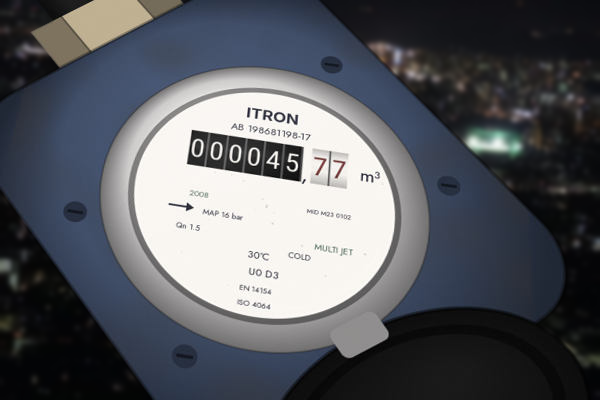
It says {"value": 45.77, "unit": "m³"}
